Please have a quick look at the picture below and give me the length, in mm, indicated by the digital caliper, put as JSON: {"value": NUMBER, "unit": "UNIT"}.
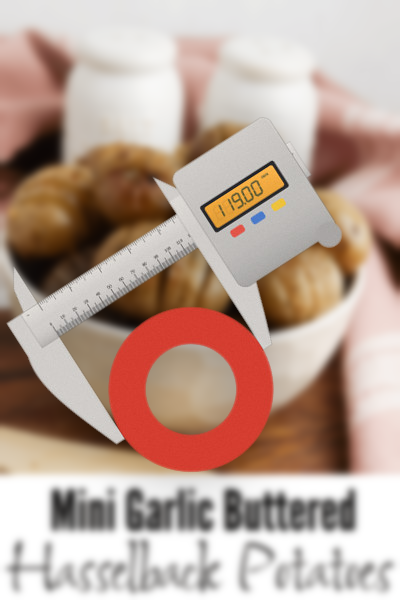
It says {"value": 119.00, "unit": "mm"}
